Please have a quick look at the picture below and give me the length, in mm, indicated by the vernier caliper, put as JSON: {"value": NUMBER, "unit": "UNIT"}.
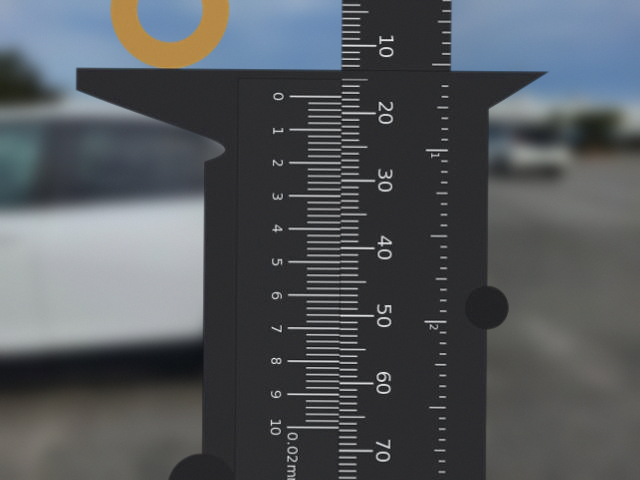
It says {"value": 17.6, "unit": "mm"}
